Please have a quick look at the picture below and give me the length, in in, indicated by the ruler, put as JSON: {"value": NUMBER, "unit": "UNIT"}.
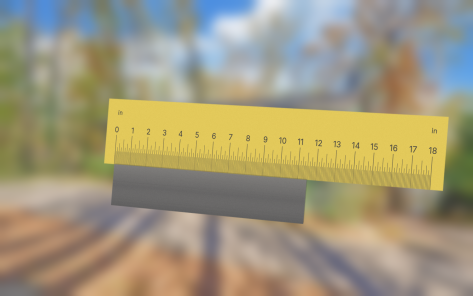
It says {"value": 11.5, "unit": "in"}
